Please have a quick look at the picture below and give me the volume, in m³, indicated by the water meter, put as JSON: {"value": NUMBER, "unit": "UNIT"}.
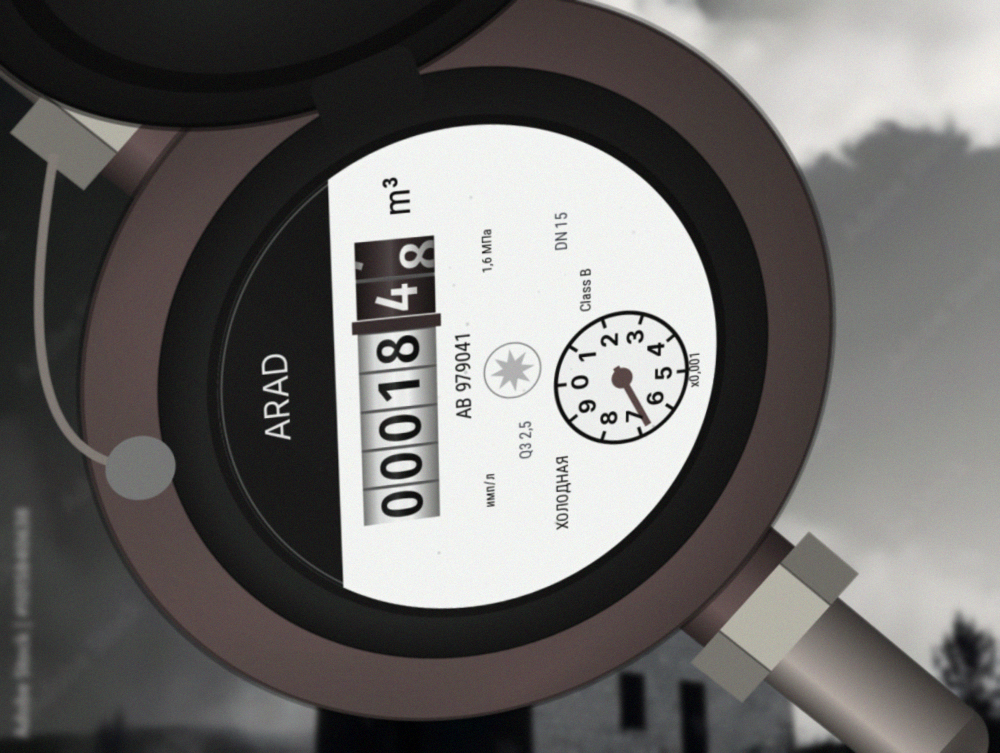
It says {"value": 18.476, "unit": "m³"}
